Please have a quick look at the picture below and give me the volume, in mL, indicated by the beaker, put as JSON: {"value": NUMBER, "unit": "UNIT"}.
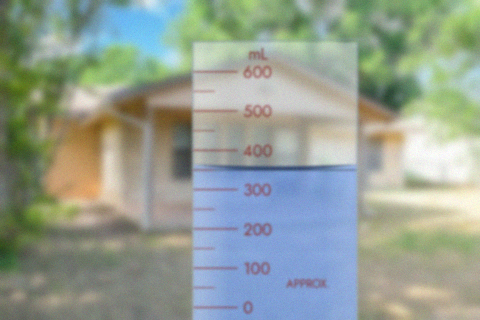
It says {"value": 350, "unit": "mL"}
